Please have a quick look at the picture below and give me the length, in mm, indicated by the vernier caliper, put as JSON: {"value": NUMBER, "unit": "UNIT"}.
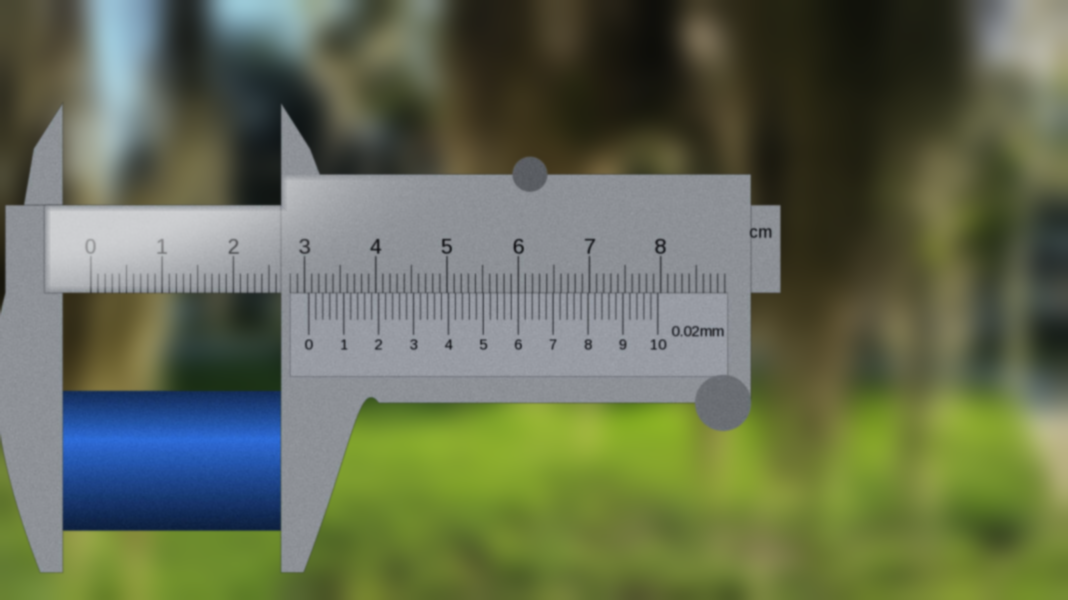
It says {"value": 30.6, "unit": "mm"}
